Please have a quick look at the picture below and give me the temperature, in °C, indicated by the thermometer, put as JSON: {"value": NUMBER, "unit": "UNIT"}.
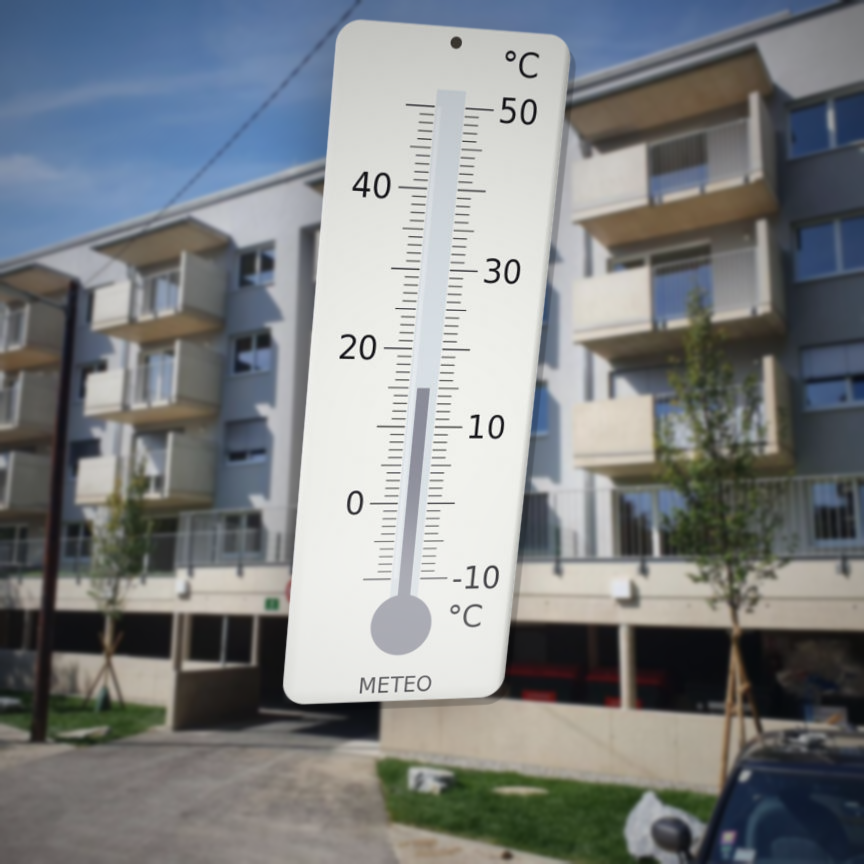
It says {"value": 15, "unit": "°C"}
